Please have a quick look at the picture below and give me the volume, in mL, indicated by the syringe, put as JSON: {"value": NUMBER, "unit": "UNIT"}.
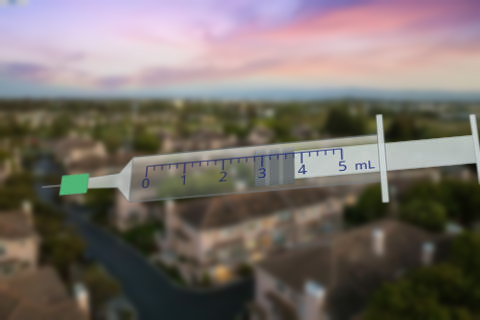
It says {"value": 2.8, "unit": "mL"}
